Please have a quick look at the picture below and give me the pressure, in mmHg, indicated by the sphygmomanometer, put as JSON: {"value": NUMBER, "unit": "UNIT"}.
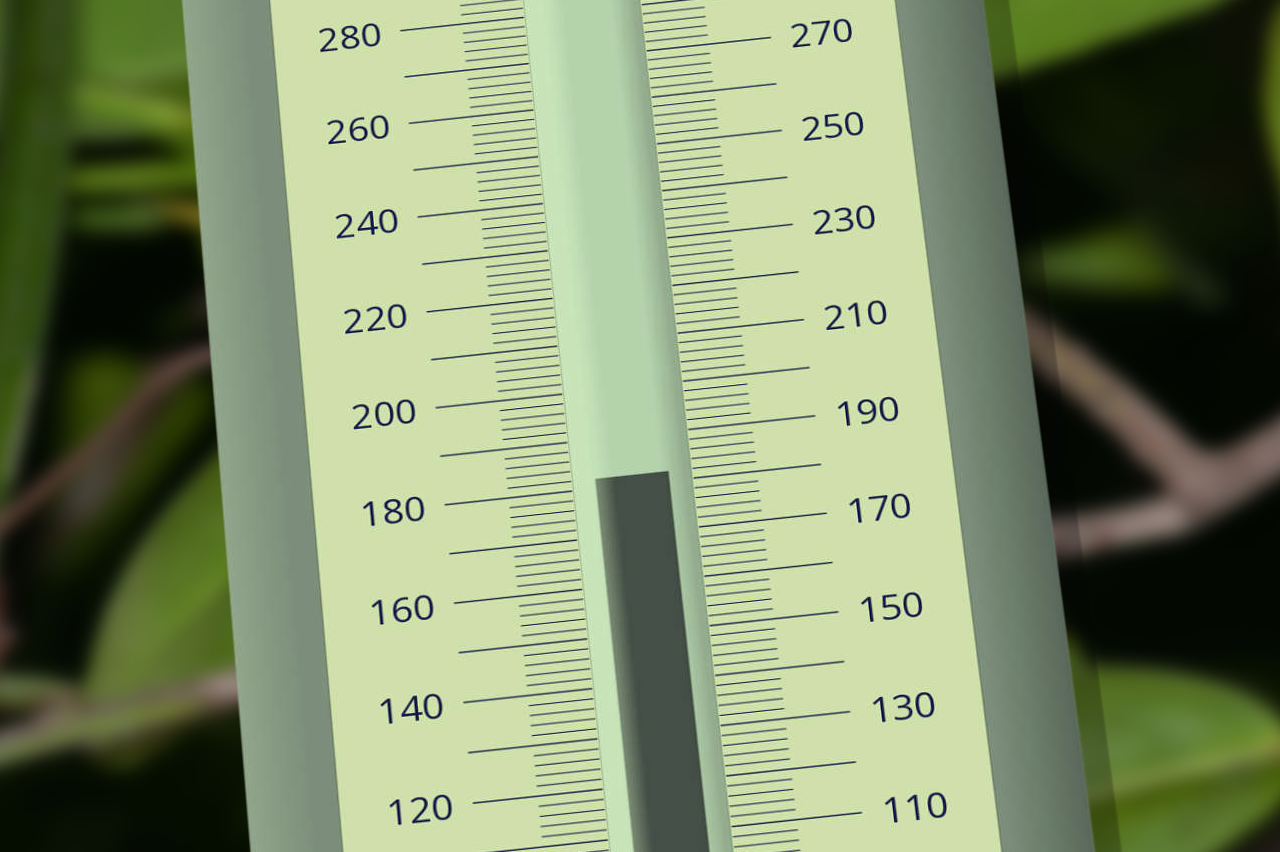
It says {"value": 182, "unit": "mmHg"}
